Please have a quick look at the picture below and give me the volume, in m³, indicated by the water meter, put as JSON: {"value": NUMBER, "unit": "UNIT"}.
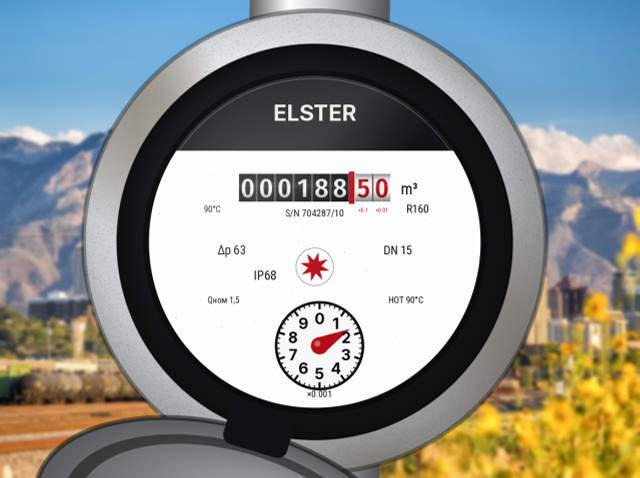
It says {"value": 188.501, "unit": "m³"}
